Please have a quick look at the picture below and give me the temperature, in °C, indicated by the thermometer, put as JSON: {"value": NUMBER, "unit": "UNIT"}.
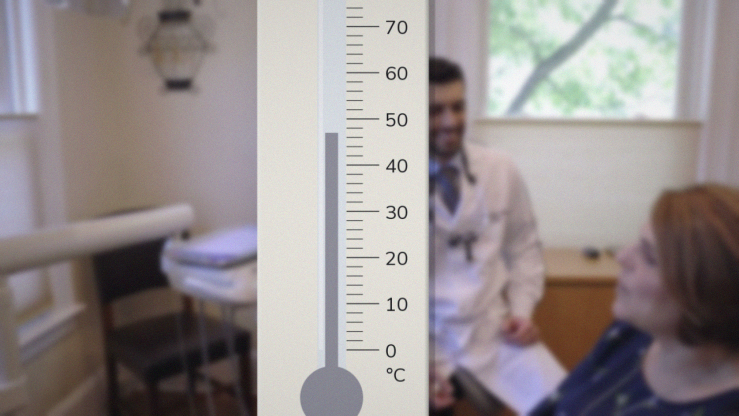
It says {"value": 47, "unit": "°C"}
